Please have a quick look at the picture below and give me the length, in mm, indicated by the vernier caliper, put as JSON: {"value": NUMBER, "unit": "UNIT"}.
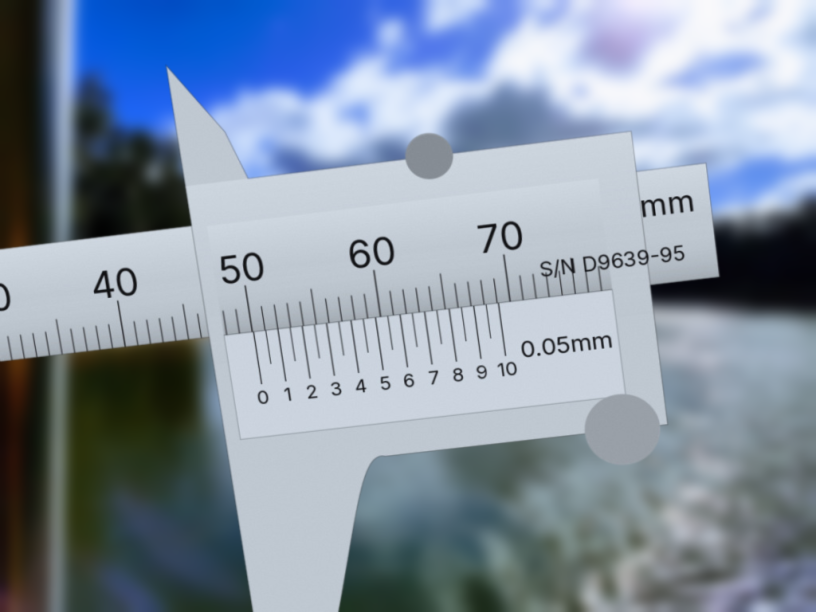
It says {"value": 50.1, "unit": "mm"}
